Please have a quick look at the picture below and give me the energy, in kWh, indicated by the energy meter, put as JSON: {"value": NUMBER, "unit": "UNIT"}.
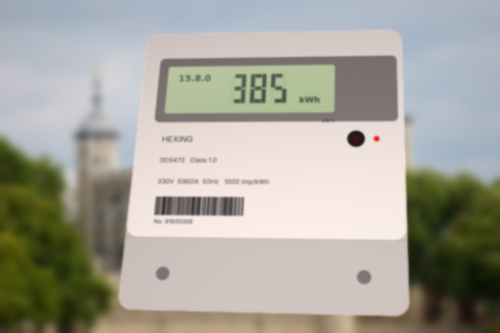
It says {"value": 385, "unit": "kWh"}
